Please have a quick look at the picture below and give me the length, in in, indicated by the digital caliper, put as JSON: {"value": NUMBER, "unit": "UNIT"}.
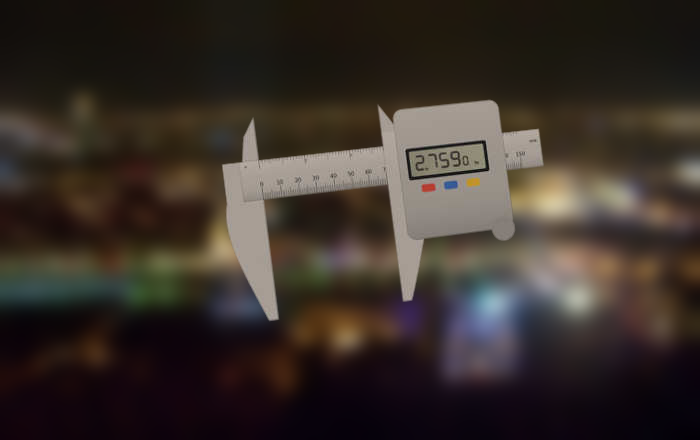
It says {"value": 2.7590, "unit": "in"}
